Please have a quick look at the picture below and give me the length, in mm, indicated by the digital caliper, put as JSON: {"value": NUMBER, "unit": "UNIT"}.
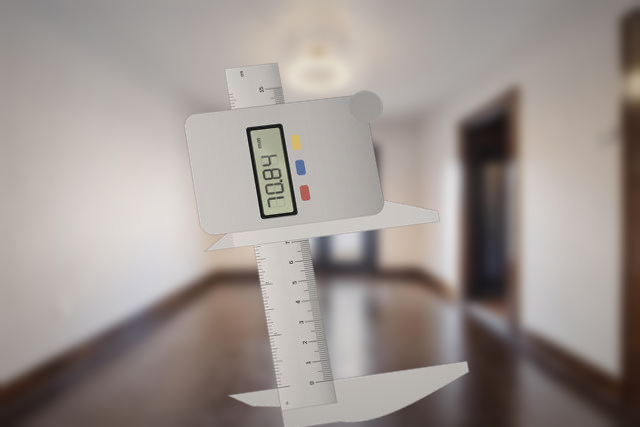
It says {"value": 70.84, "unit": "mm"}
